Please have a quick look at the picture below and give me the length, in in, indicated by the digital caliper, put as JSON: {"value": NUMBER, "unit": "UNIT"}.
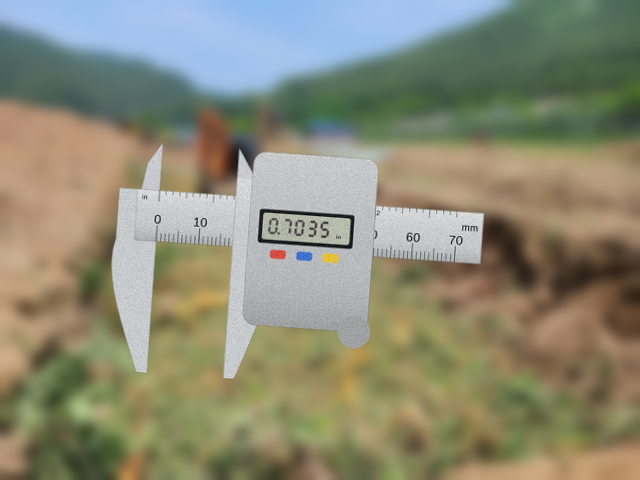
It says {"value": 0.7035, "unit": "in"}
